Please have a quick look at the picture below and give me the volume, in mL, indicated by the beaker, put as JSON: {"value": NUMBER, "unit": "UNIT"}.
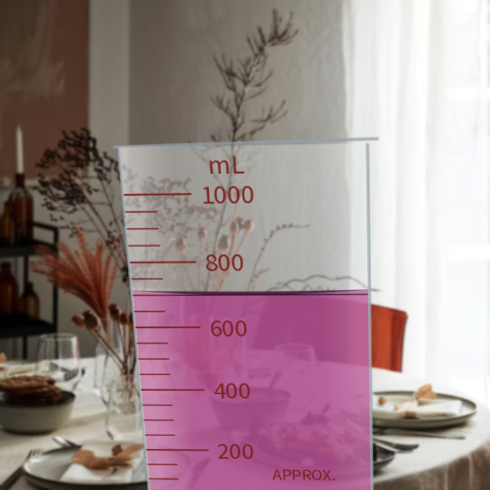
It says {"value": 700, "unit": "mL"}
